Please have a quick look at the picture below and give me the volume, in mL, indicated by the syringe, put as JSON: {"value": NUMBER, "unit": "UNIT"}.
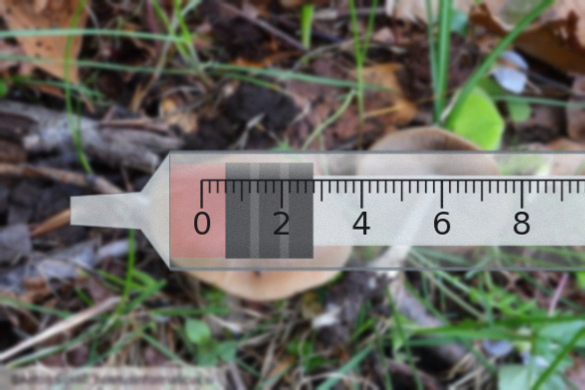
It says {"value": 0.6, "unit": "mL"}
